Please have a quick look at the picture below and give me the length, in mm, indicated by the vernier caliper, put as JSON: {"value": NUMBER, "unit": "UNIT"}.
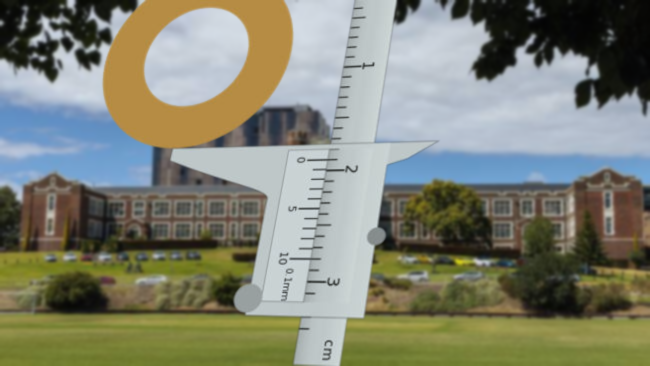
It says {"value": 19.0, "unit": "mm"}
